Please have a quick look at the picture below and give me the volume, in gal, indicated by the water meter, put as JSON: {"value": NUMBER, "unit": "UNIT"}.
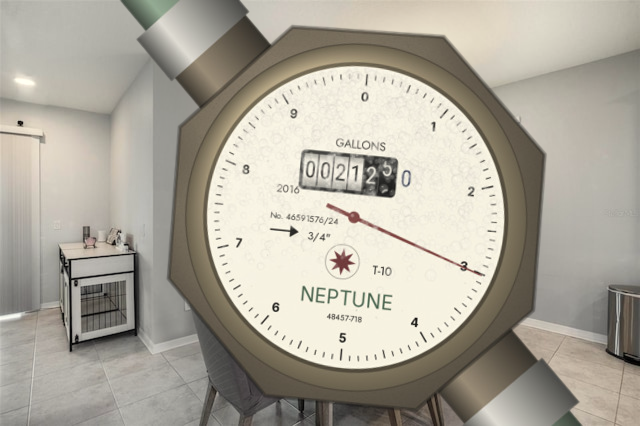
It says {"value": 21253.0, "unit": "gal"}
